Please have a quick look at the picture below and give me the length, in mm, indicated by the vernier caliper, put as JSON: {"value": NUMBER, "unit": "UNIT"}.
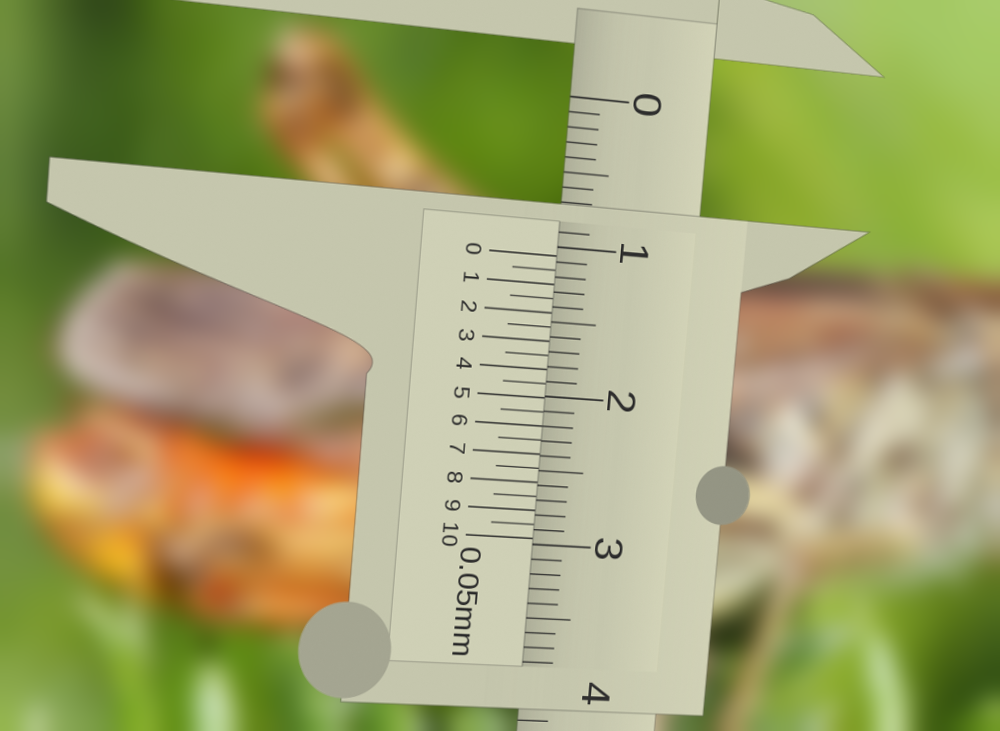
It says {"value": 10.6, "unit": "mm"}
